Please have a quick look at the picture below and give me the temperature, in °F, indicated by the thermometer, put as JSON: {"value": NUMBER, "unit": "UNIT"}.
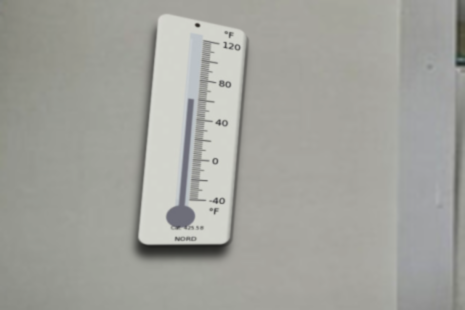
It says {"value": 60, "unit": "°F"}
